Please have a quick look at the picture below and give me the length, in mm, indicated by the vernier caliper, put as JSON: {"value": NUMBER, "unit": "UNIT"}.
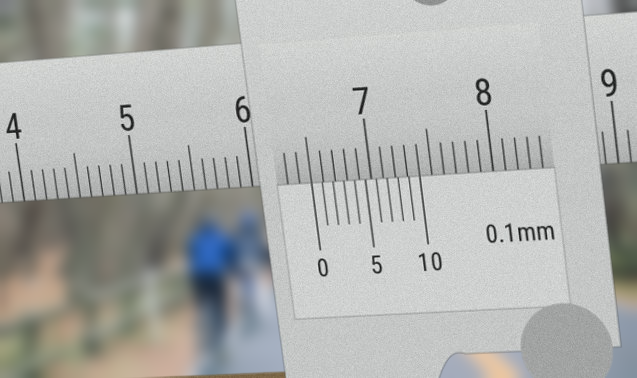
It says {"value": 65.0, "unit": "mm"}
